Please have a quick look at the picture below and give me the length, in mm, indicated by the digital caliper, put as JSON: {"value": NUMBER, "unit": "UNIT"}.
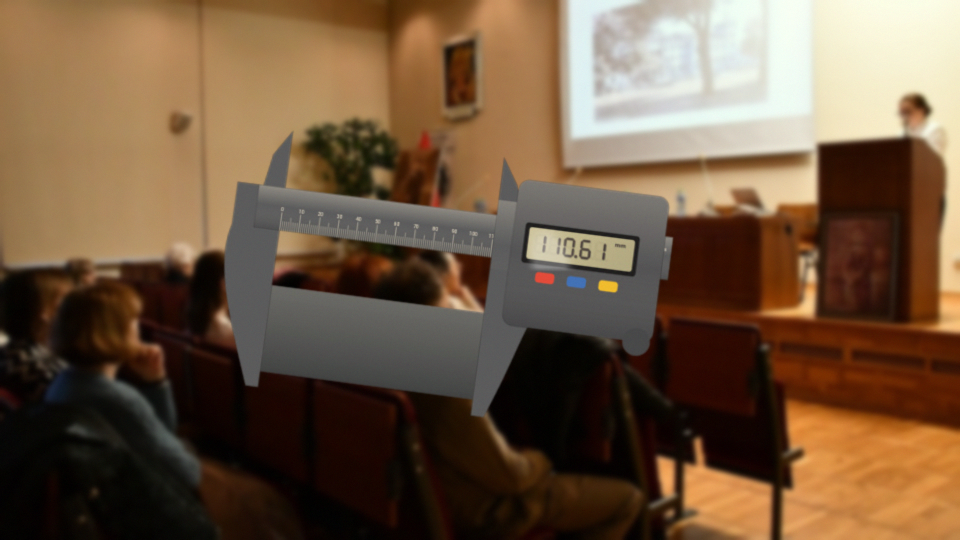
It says {"value": 110.61, "unit": "mm"}
